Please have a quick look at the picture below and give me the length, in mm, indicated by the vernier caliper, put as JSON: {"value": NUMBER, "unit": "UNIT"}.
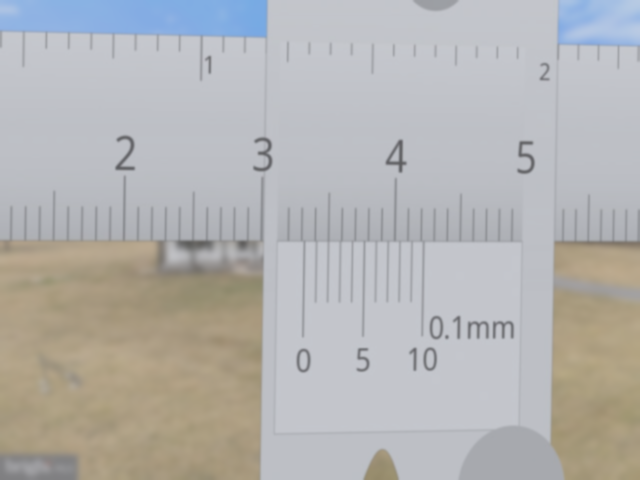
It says {"value": 33.2, "unit": "mm"}
